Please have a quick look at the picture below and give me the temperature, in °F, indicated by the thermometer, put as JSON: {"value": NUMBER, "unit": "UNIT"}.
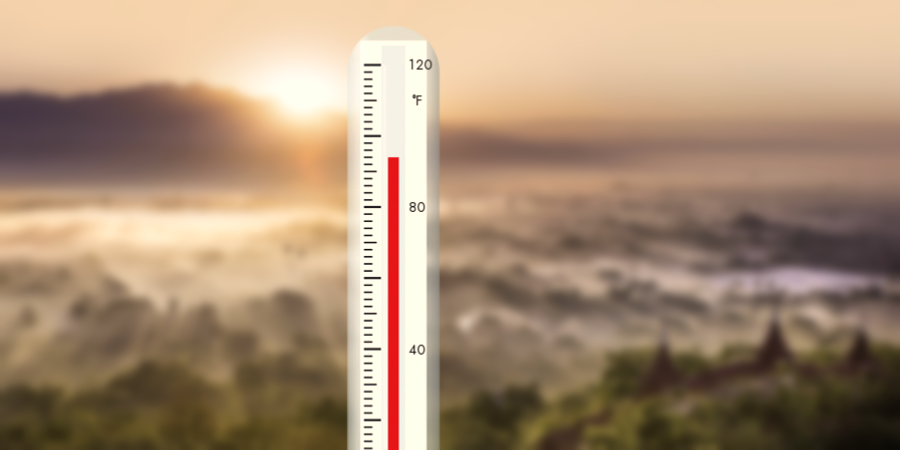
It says {"value": 94, "unit": "°F"}
